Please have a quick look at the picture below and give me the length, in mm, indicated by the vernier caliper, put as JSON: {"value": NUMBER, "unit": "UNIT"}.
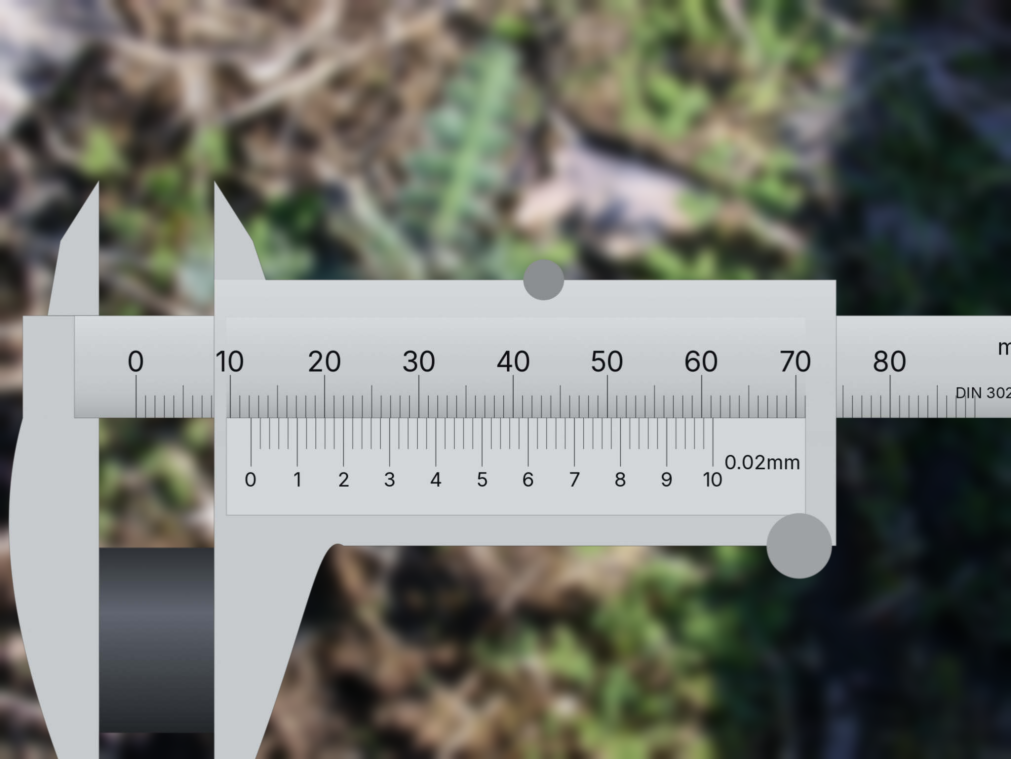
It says {"value": 12.2, "unit": "mm"}
